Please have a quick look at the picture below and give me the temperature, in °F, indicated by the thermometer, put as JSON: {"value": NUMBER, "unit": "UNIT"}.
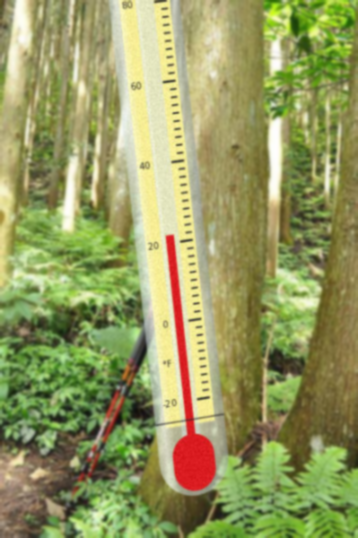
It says {"value": 22, "unit": "°F"}
